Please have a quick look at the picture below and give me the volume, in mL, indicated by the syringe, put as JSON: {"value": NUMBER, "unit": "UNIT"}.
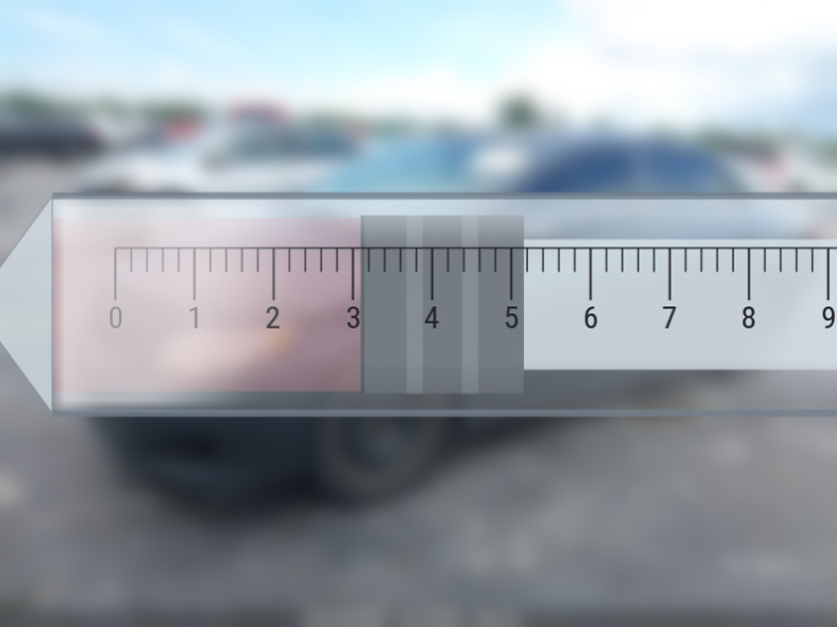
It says {"value": 3.1, "unit": "mL"}
